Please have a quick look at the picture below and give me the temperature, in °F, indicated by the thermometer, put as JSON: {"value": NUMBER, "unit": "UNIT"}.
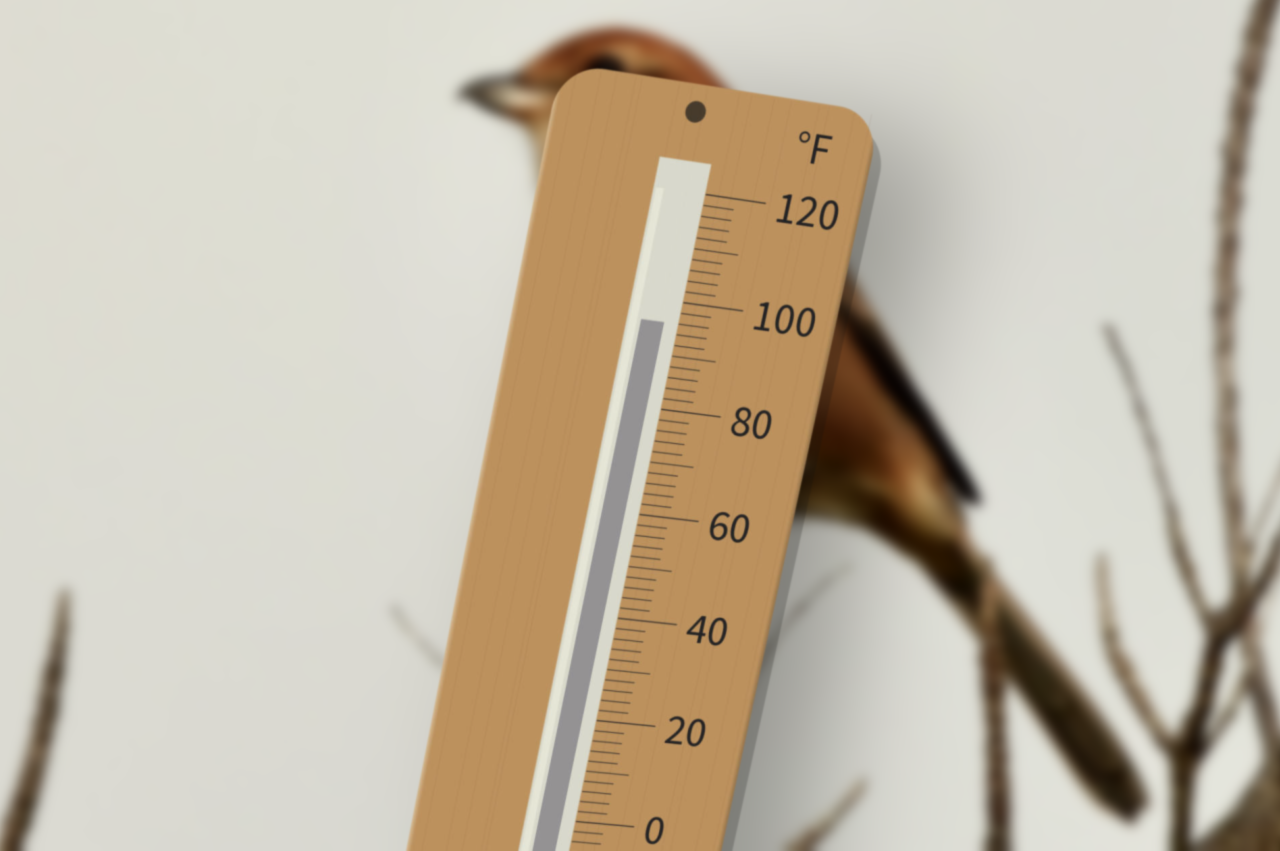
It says {"value": 96, "unit": "°F"}
